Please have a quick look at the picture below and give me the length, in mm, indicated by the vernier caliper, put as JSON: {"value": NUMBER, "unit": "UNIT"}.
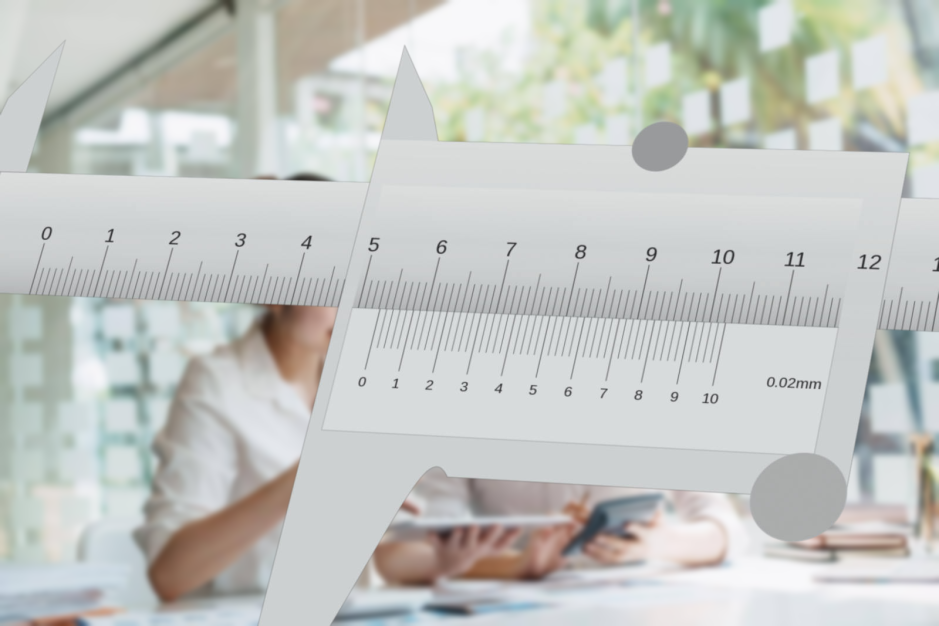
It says {"value": 53.2, "unit": "mm"}
